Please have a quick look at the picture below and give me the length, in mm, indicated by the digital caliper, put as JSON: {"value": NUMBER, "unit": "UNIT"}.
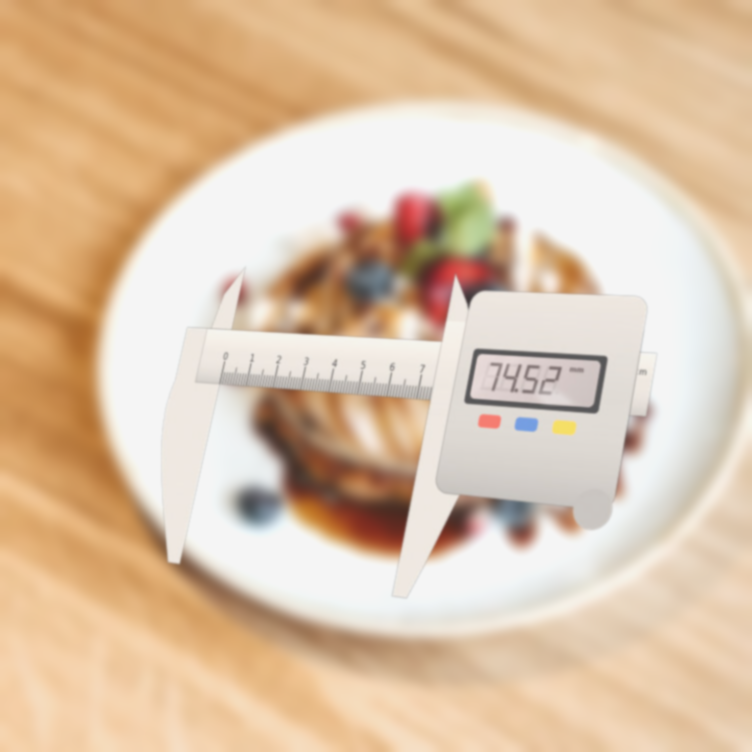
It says {"value": 74.52, "unit": "mm"}
